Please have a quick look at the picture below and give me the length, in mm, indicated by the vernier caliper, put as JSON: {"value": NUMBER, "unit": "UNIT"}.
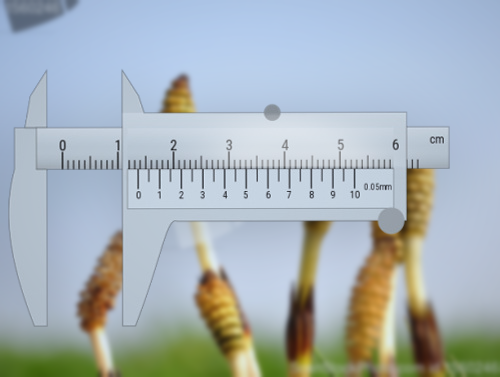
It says {"value": 13.6, "unit": "mm"}
